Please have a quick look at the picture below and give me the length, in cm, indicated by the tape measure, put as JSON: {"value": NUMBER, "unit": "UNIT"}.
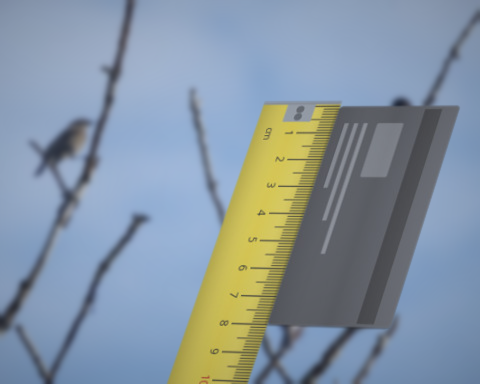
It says {"value": 8, "unit": "cm"}
